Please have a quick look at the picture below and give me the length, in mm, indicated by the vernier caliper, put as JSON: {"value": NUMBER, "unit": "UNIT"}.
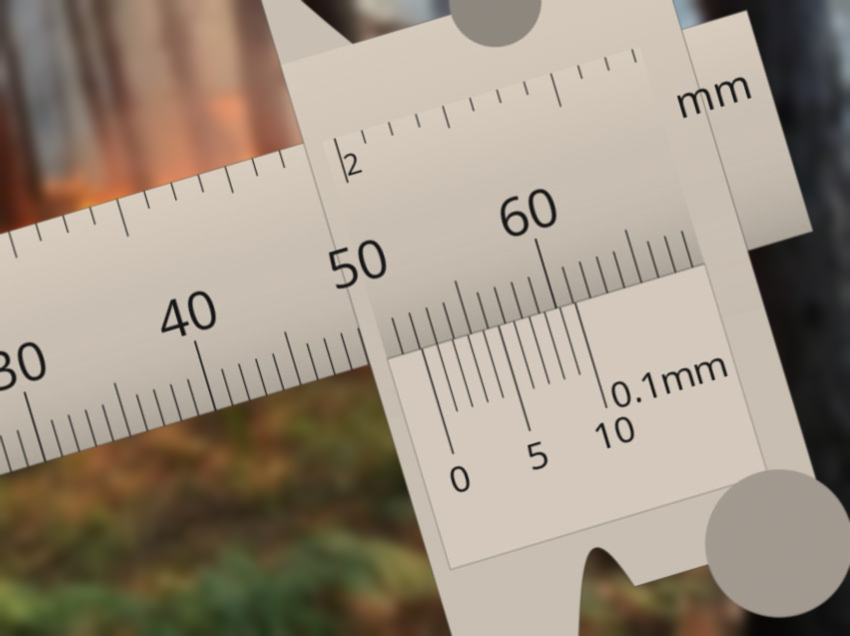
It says {"value": 52.1, "unit": "mm"}
